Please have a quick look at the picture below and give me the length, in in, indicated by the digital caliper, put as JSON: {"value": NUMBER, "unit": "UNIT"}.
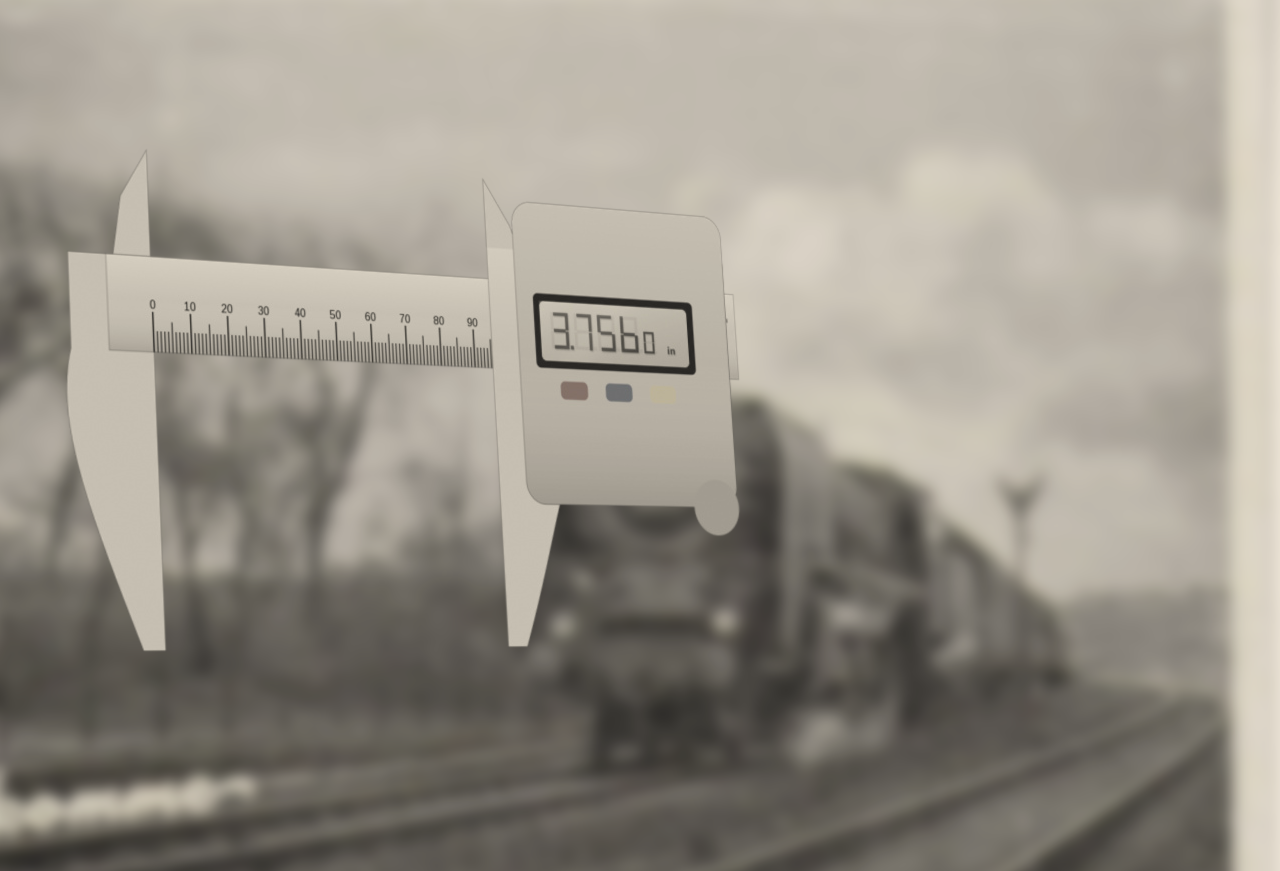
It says {"value": 3.7560, "unit": "in"}
